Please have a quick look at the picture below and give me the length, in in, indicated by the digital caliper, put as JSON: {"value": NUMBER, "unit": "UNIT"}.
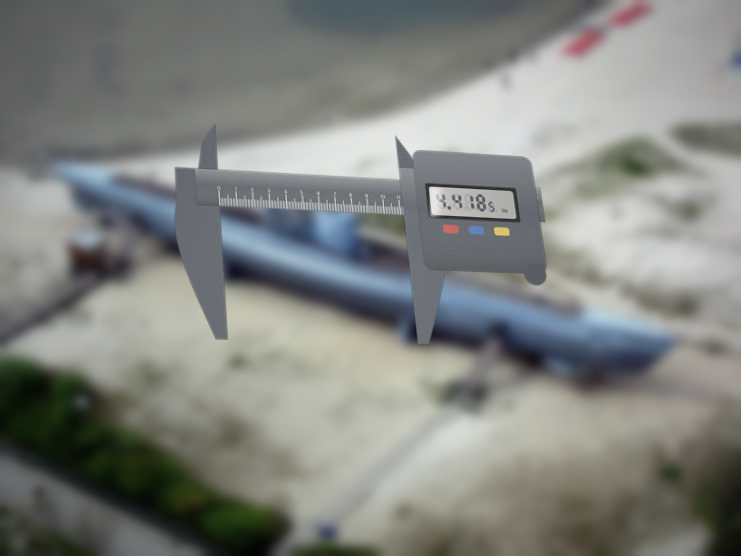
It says {"value": 4.4185, "unit": "in"}
